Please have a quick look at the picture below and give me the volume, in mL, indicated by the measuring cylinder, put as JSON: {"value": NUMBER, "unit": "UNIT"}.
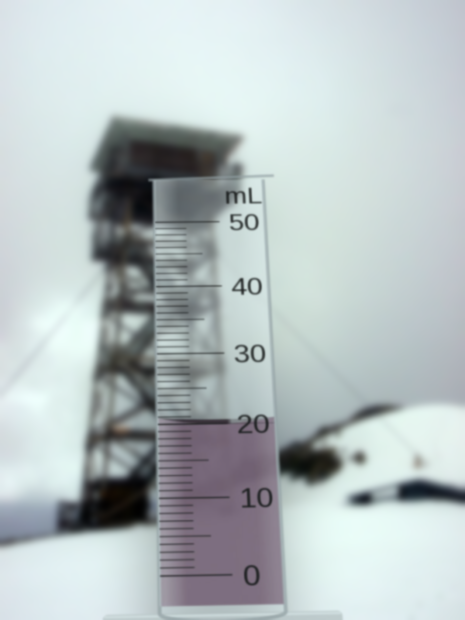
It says {"value": 20, "unit": "mL"}
